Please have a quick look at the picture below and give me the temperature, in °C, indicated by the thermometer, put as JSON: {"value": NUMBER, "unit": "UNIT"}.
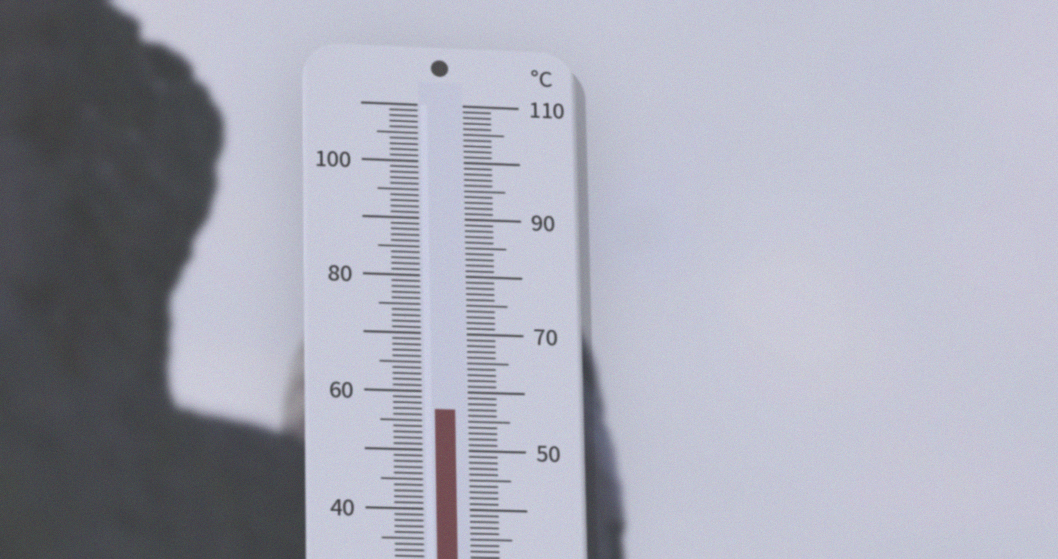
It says {"value": 57, "unit": "°C"}
